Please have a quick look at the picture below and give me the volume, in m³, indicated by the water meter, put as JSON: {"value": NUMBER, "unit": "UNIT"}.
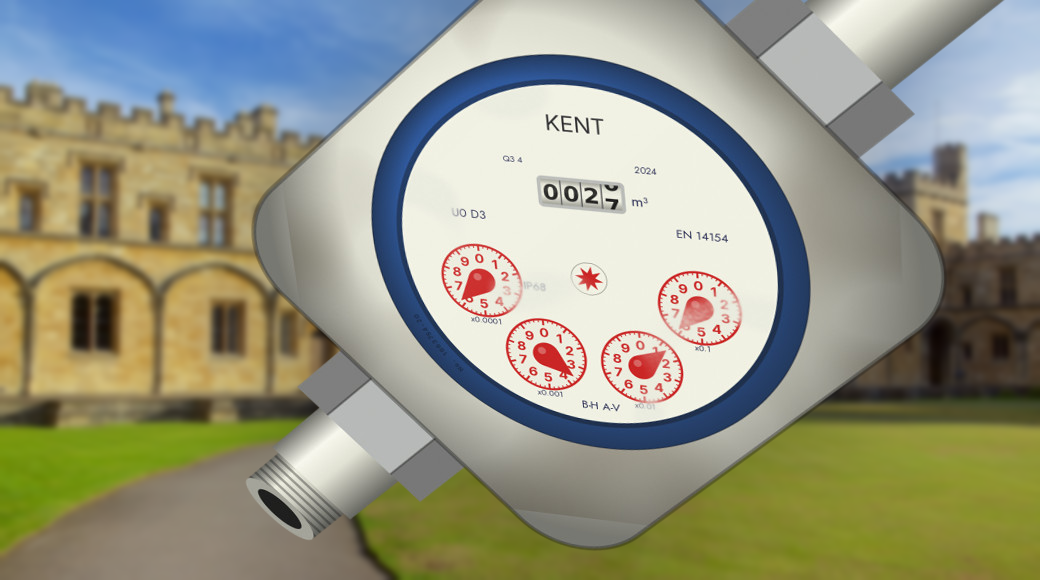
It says {"value": 26.6136, "unit": "m³"}
